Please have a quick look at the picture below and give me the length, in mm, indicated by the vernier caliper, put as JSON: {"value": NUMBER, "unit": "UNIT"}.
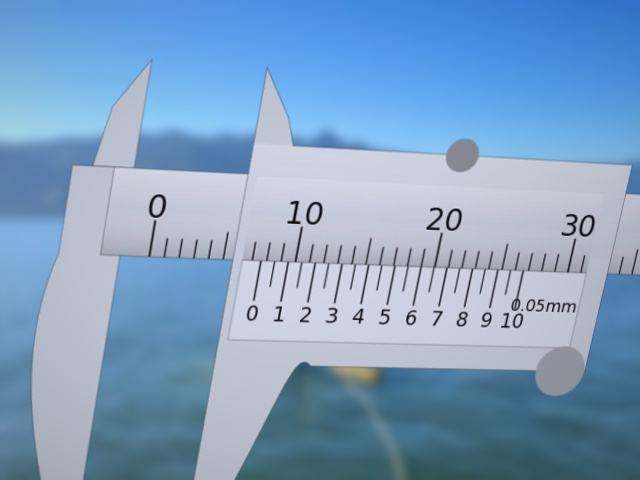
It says {"value": 7.6, "unit": "mm"}
